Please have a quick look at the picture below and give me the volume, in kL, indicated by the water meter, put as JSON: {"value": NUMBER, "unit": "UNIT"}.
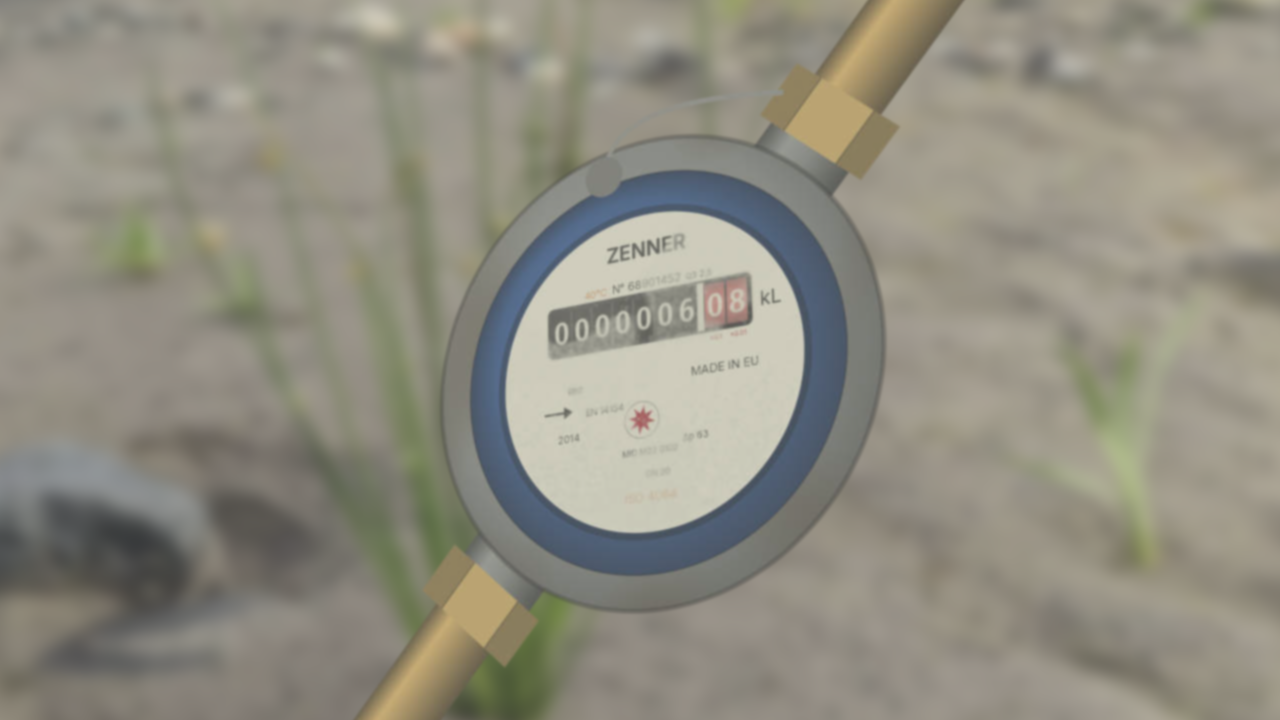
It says {"value": 6.08, "unit": "kL"}
